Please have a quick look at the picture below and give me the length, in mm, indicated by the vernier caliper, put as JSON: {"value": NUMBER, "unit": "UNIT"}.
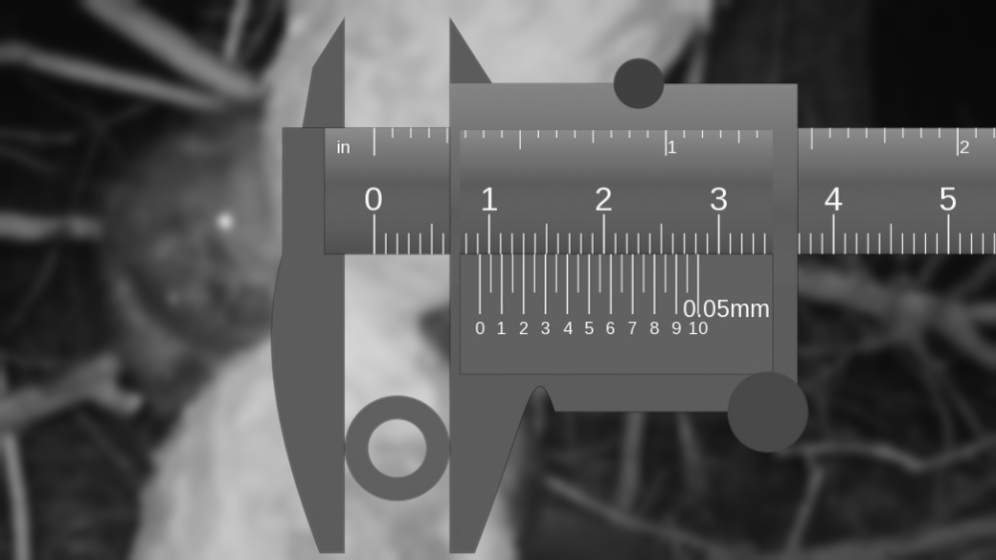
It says {"value": 9.2, "unit": "mm"}
